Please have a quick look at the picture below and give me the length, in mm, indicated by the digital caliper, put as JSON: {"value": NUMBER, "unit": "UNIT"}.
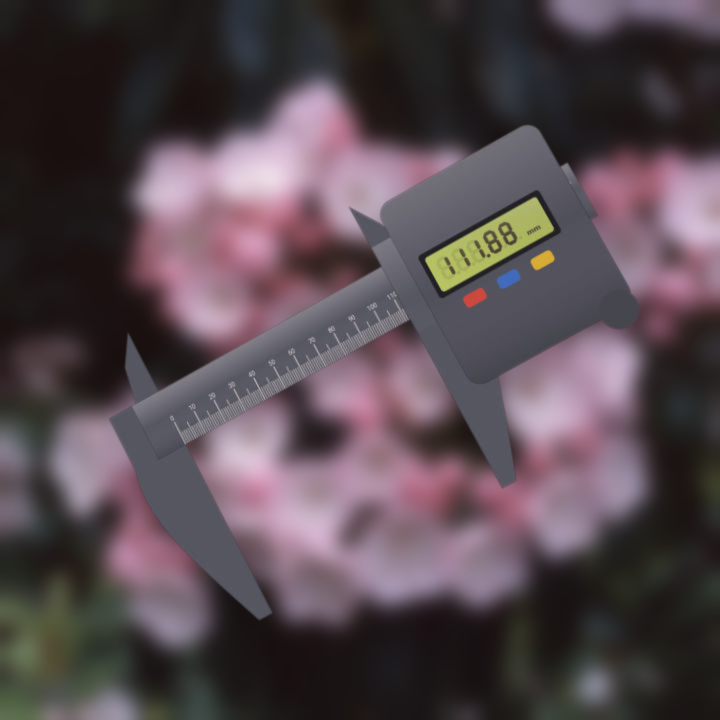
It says {"value": 111.88, "unit": "mm"}
